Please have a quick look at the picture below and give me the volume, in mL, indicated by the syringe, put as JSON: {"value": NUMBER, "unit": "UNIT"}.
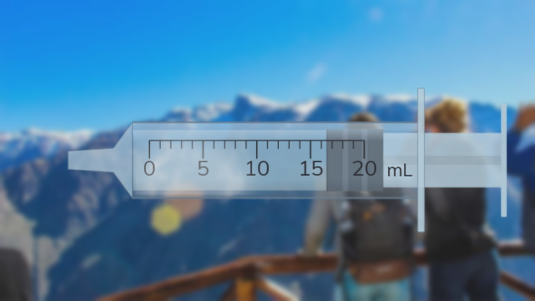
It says {"value": 16.5, "unit": "mL"}
